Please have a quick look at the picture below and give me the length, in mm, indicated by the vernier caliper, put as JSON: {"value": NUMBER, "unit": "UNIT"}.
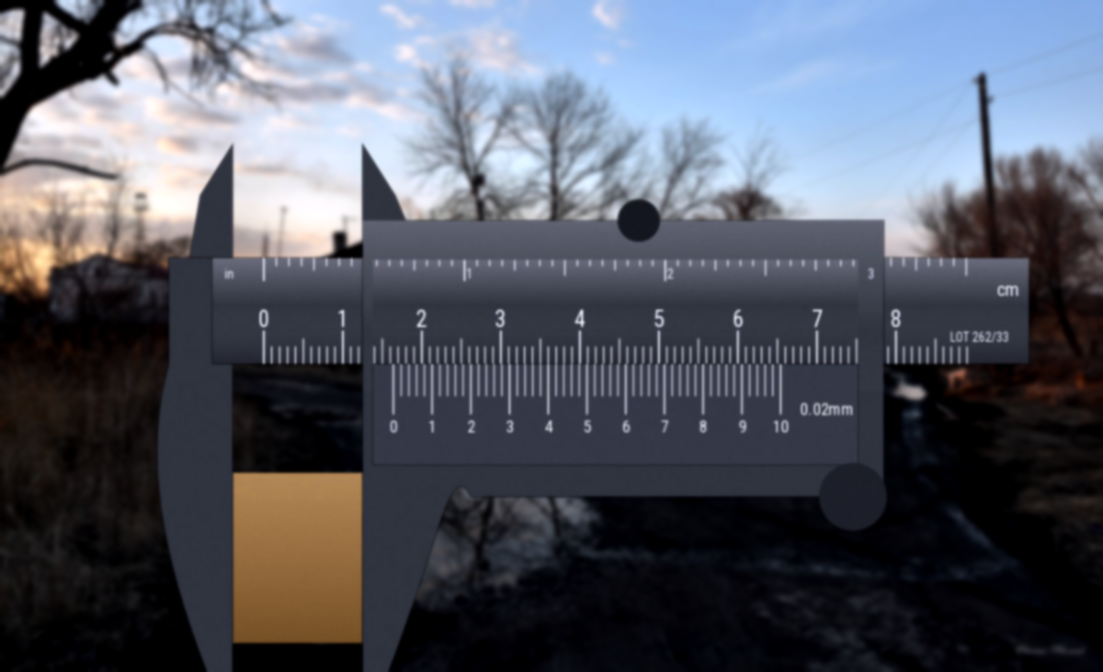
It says {"value": 16.4, "unit": "mm"}
